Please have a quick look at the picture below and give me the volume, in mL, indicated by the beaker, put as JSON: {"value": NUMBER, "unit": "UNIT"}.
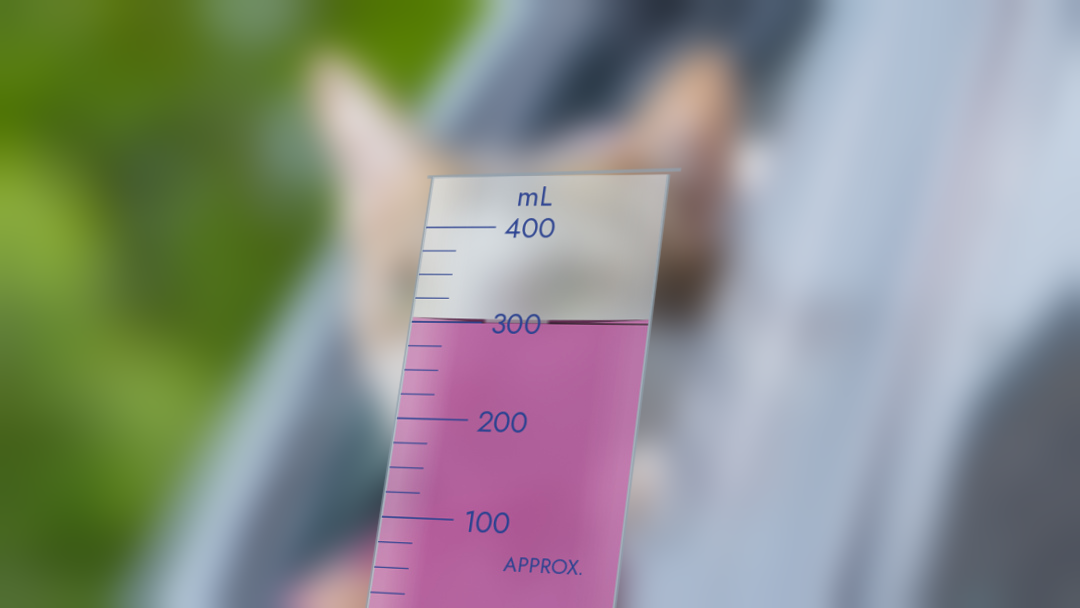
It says {"value": 300, "unit": "mL"}
